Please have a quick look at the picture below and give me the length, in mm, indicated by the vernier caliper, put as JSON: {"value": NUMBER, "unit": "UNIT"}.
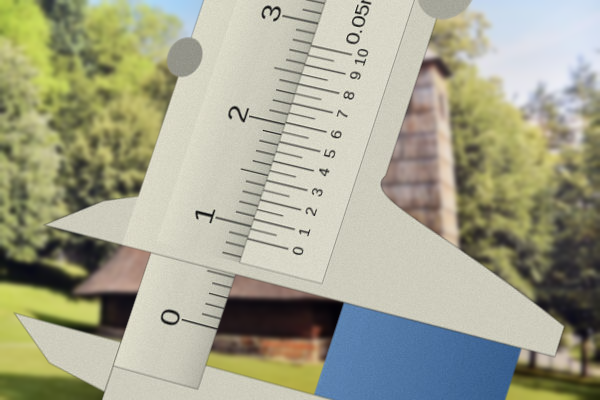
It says {"value": 8.8, "unit": "mm"}
